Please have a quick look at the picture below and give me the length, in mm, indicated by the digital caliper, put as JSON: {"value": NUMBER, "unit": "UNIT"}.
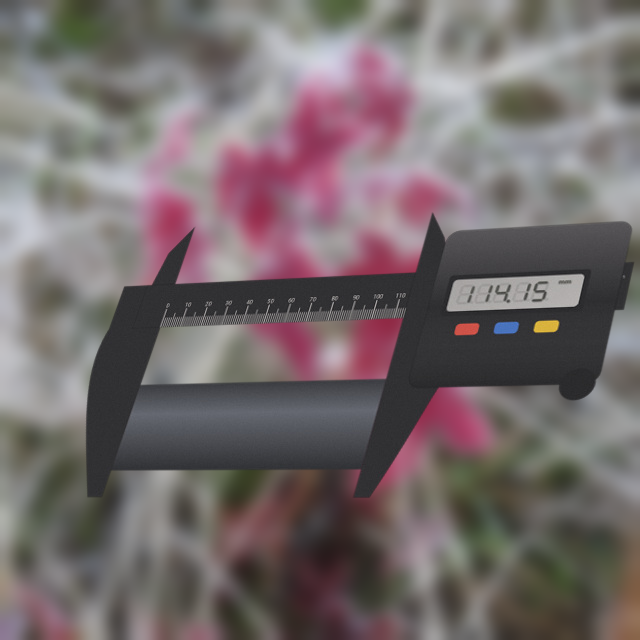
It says {"value": 114.15, "unit": "mm"}
